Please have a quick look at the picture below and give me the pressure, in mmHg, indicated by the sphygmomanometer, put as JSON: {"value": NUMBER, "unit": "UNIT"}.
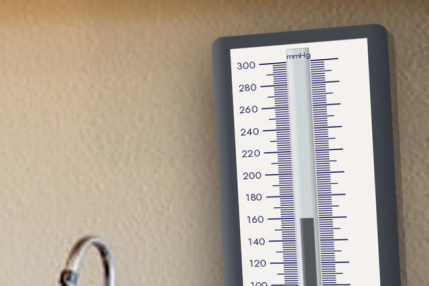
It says {"value": 160, "unit": "mmHg"}
